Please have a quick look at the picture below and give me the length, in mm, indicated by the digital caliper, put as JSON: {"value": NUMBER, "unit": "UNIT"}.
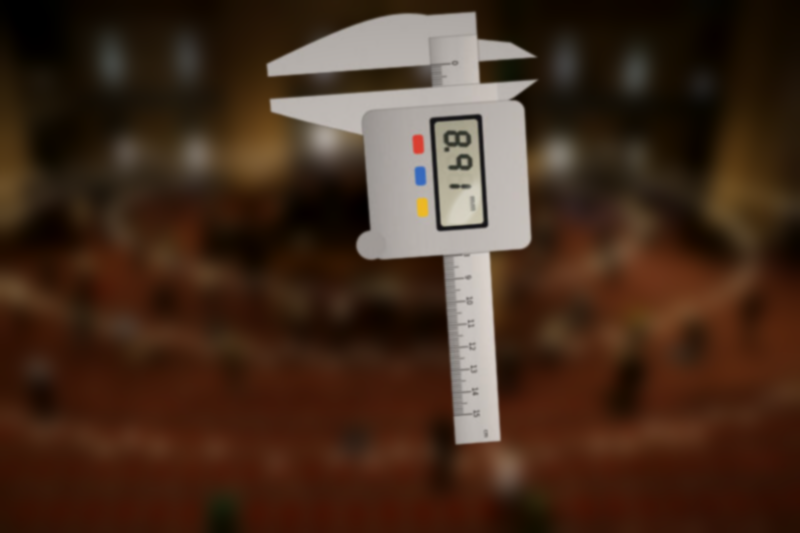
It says {"value": 8.91, "unit": "mm"}
